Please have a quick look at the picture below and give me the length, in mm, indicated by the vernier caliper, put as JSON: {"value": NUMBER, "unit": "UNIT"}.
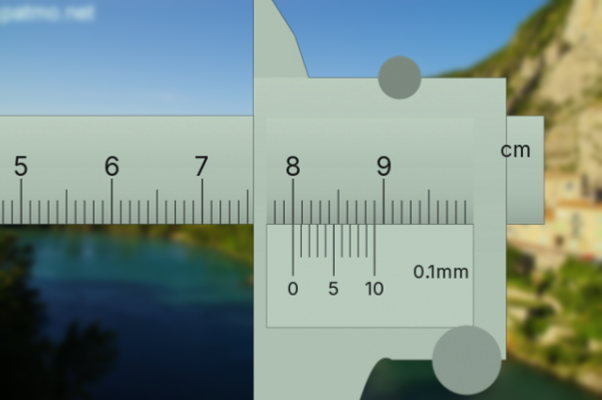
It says {"value": 80.0, "unit": "mm"}
